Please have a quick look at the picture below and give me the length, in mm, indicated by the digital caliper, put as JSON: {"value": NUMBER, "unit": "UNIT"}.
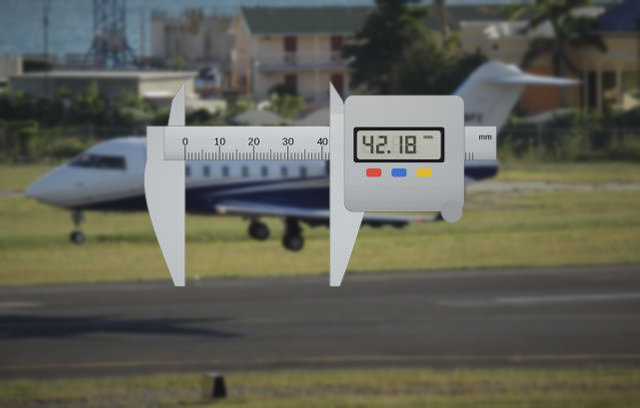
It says {"value": 42.18, "unit": "mm"}
